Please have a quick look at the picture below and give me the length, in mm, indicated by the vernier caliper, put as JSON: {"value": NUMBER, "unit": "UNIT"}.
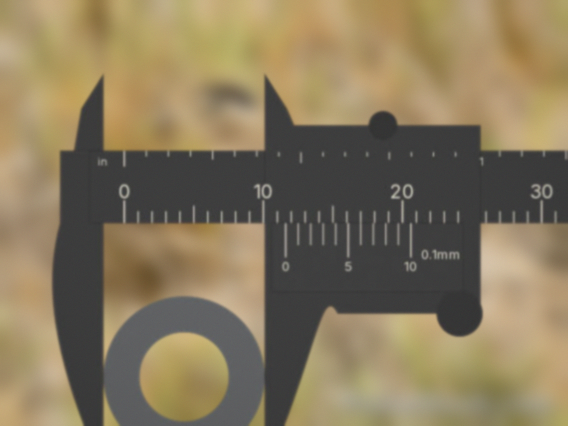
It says {"value": 11.6, "unit": "mm"}
